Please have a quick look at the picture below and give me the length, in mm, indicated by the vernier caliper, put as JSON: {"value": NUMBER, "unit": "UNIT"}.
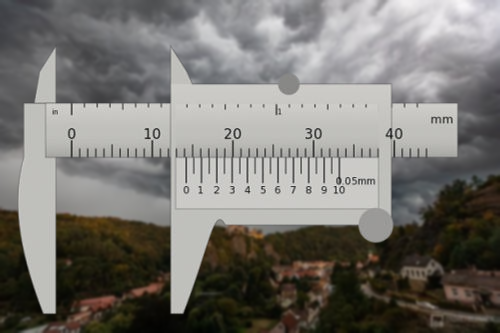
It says {"value": 14.2, "unit": "mm"}
